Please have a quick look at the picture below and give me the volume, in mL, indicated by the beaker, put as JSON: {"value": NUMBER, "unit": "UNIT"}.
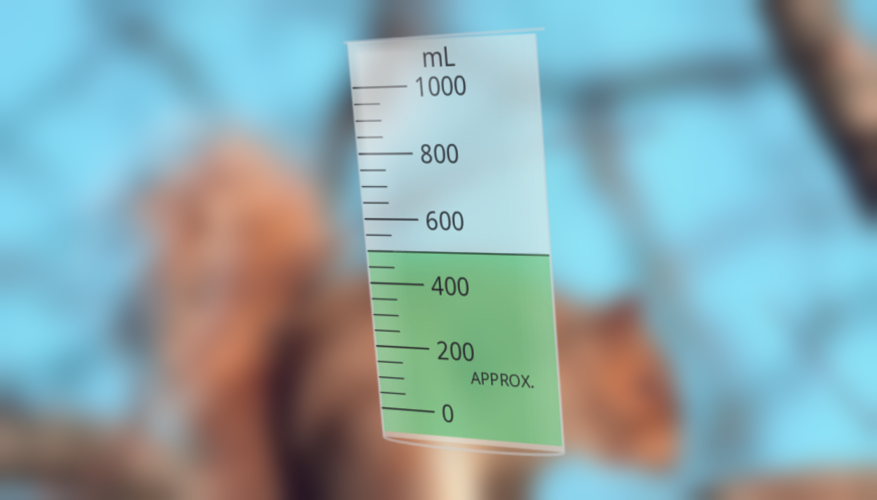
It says {"value": 500, "unit": "mL"}
